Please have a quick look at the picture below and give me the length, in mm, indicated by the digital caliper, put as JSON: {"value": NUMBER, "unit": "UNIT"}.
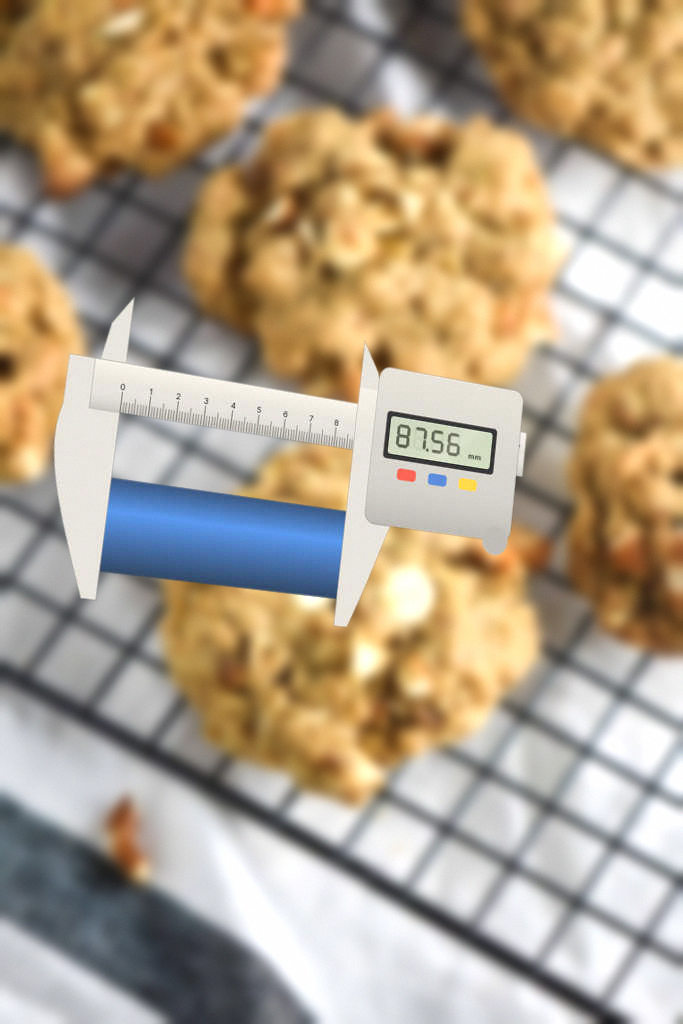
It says {"value": 87.56, "unit": "mm"}
